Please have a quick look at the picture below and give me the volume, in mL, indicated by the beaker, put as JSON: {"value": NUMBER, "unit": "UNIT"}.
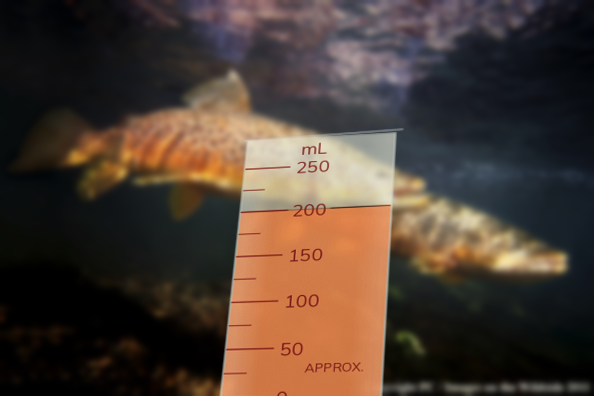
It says {"value": 200, "unit": "mL"}
